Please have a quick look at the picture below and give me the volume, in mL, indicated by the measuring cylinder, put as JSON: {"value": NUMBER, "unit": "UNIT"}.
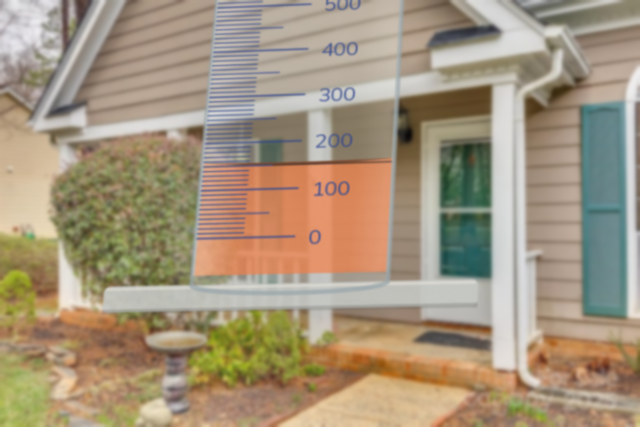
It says {"value": 150, "unit": "mL"}
